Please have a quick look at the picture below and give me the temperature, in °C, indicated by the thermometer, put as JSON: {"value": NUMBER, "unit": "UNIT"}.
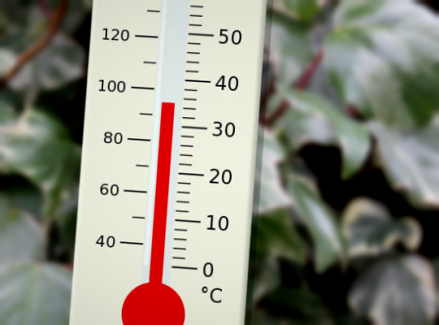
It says {"value": 35, "unit": "°C"}
